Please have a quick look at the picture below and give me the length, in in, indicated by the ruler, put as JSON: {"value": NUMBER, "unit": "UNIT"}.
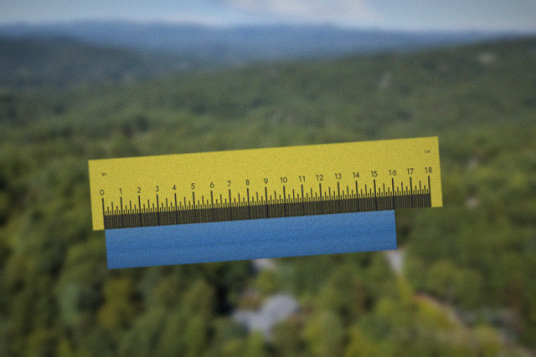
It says {"value": 16, "unit": "in"}
